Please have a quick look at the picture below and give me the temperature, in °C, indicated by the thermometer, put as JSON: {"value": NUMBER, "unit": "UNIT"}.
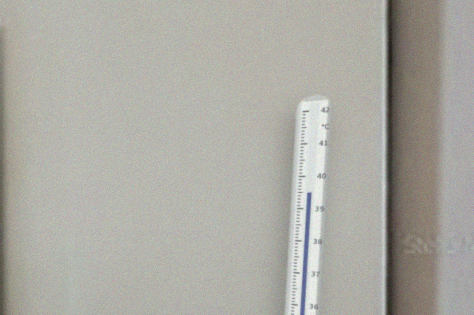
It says {"value": 39.5, "unit": "°C"}
